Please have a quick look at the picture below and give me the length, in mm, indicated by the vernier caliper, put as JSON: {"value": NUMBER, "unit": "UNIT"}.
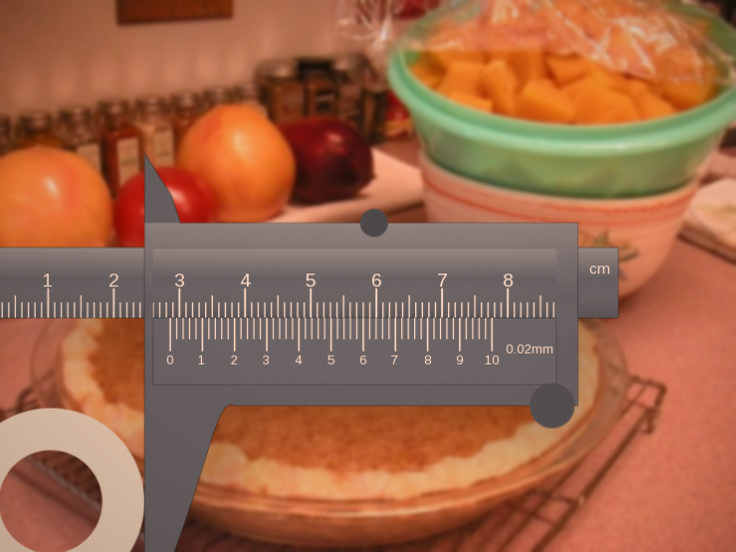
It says {"value": 28.6, "unit": "mm"}
